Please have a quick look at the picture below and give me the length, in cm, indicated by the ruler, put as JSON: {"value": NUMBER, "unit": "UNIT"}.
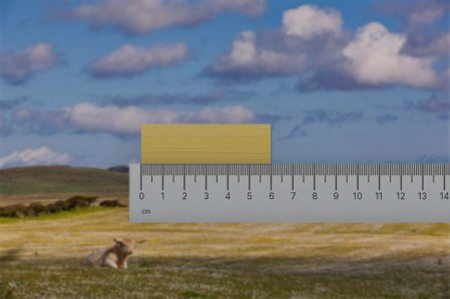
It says {"value": 6, "unit": "cm"}
